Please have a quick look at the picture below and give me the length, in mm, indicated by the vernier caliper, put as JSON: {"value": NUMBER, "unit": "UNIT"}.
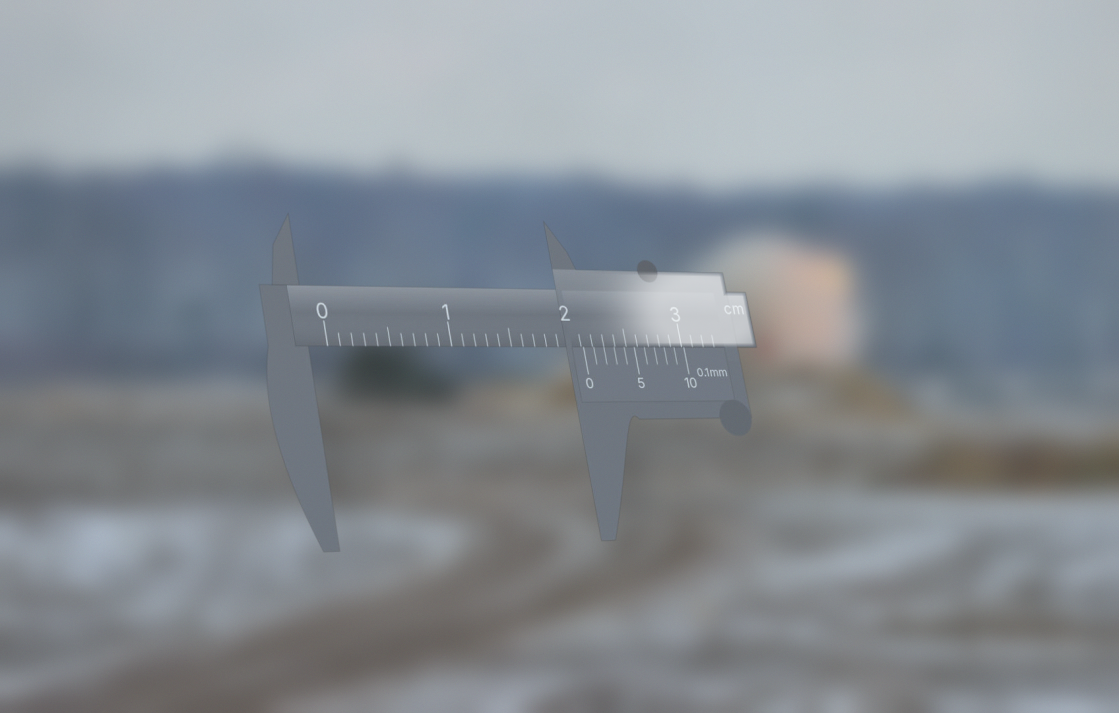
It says {"value": 21.2, "unit": "mm"}
